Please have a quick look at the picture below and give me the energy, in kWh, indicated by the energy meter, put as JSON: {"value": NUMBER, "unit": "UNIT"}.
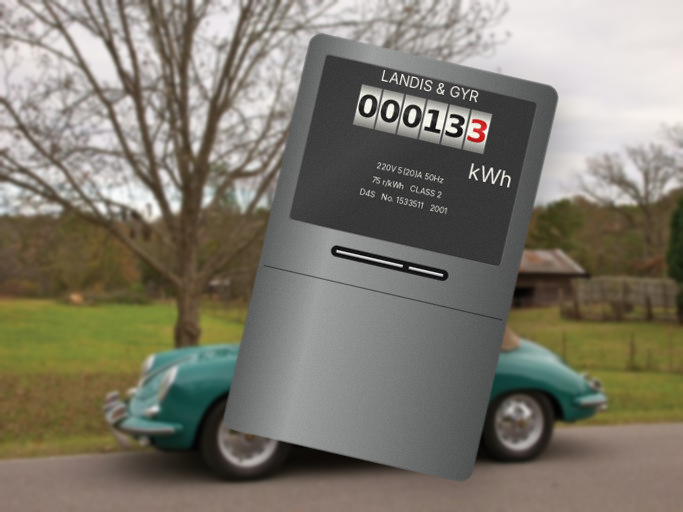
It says {"value": 13.3, "unit": "kWh"}
